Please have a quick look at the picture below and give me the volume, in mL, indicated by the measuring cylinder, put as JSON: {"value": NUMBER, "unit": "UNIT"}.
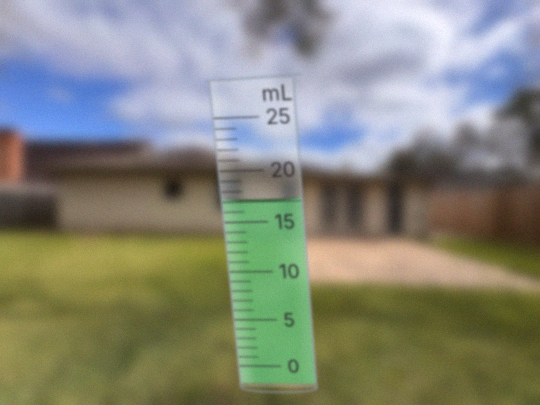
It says {"value": 17, "unit": "mL"}
